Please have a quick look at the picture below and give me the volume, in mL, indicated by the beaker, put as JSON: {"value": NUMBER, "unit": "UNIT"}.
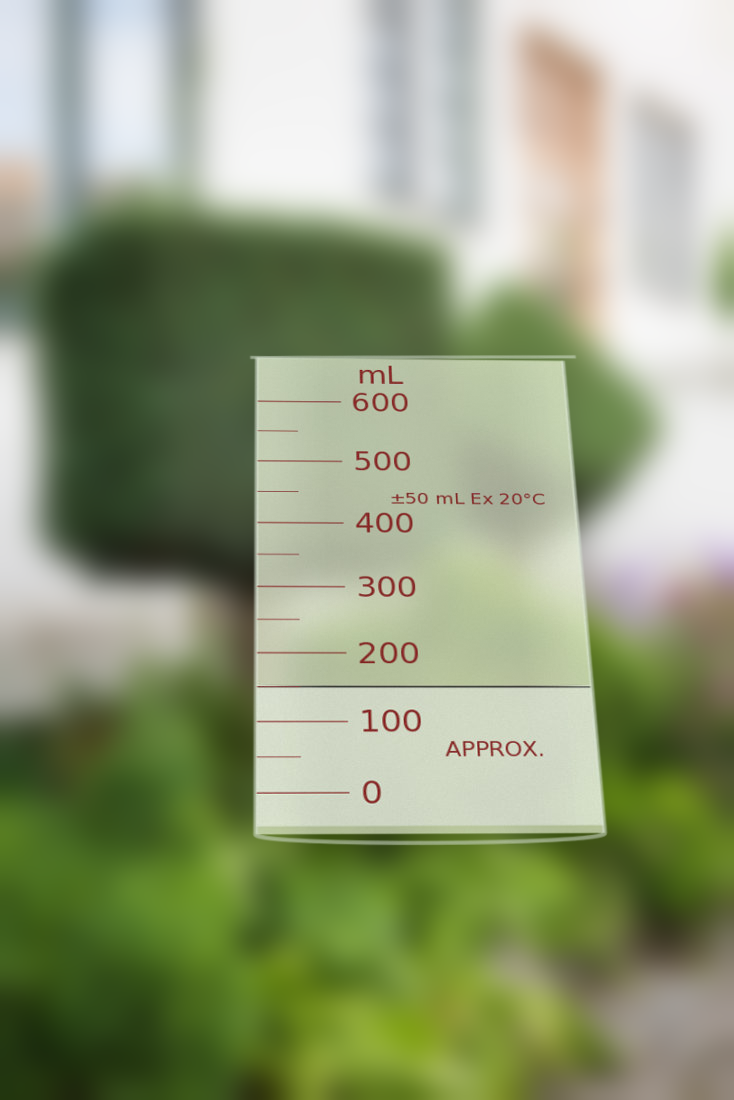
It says {"value": 150, "unit": "mL"}
